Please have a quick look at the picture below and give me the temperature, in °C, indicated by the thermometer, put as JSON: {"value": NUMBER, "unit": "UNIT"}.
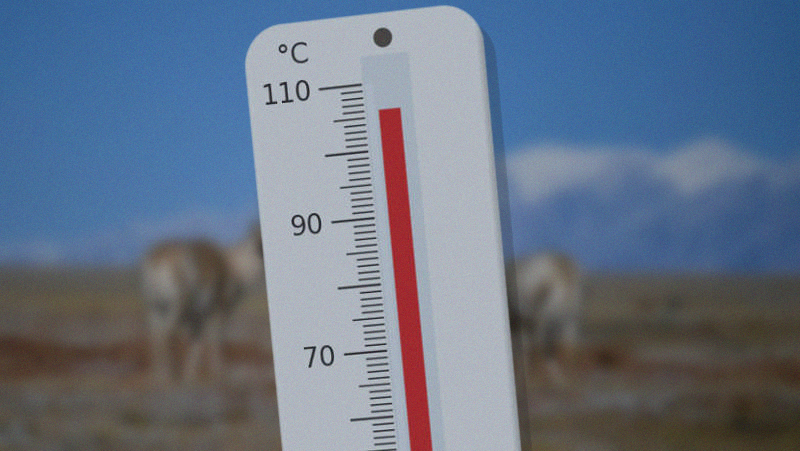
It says {"value": 106, "unit": "°C"}
